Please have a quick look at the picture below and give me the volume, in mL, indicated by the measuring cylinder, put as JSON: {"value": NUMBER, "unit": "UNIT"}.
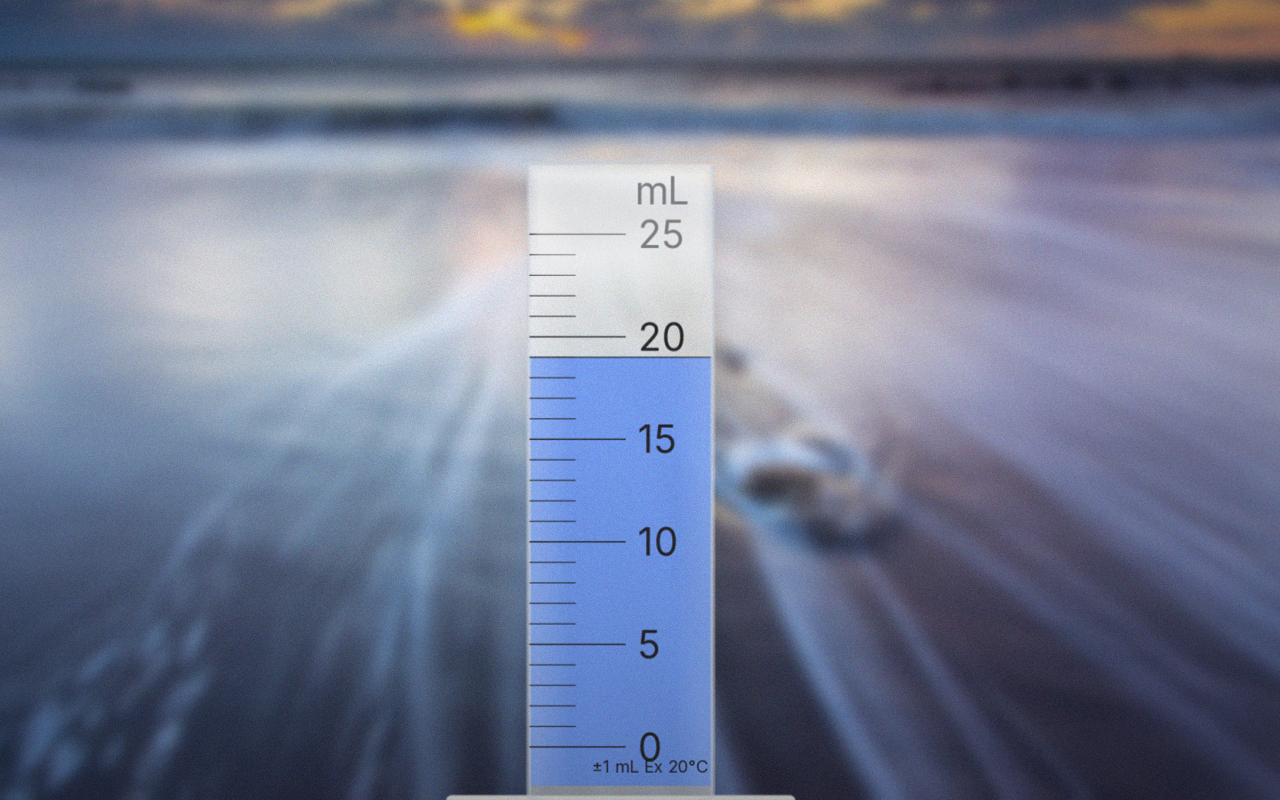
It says {"value": 19, "unit": "mL"}
